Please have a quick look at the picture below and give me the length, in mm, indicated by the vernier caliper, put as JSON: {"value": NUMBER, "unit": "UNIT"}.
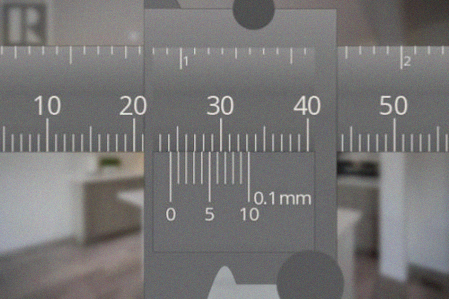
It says {"value": 24.2, "unit": "mm"}
